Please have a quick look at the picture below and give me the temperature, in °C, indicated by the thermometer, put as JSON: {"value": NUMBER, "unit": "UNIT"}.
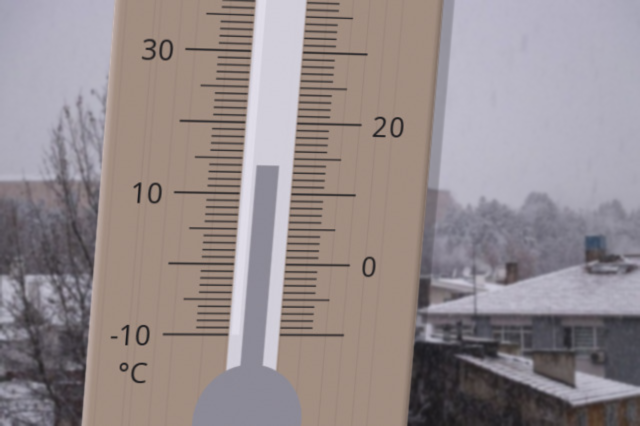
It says {"value": 14, "unit": "°C"}
